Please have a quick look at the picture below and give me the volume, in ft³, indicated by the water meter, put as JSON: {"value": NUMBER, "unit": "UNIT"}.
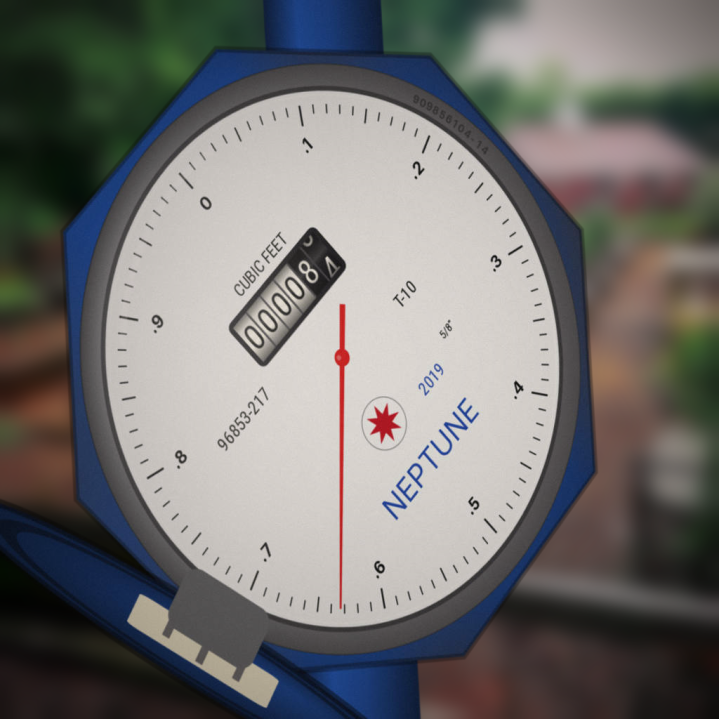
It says {"value": 83.63, "unit": "ft³"}
